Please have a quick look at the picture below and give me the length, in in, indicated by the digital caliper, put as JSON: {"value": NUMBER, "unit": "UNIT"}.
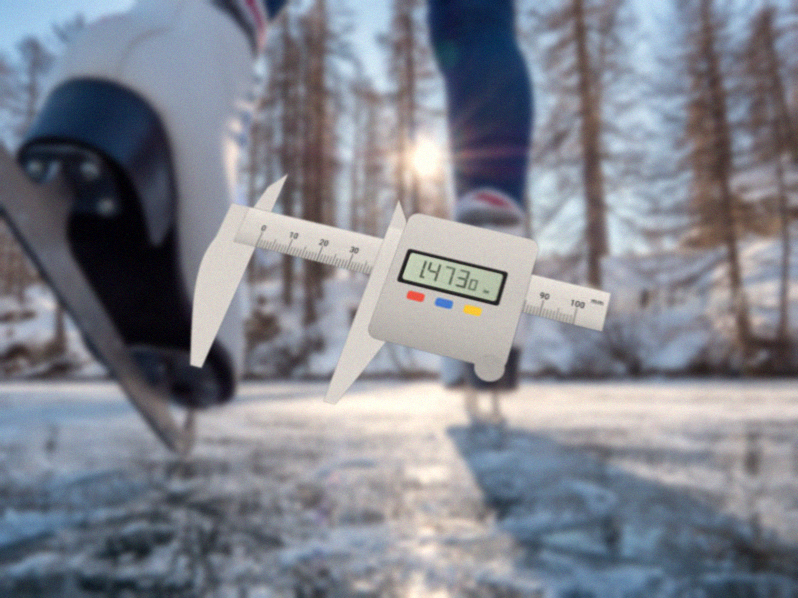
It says {"value": 1.4730, "unit": "in"}
